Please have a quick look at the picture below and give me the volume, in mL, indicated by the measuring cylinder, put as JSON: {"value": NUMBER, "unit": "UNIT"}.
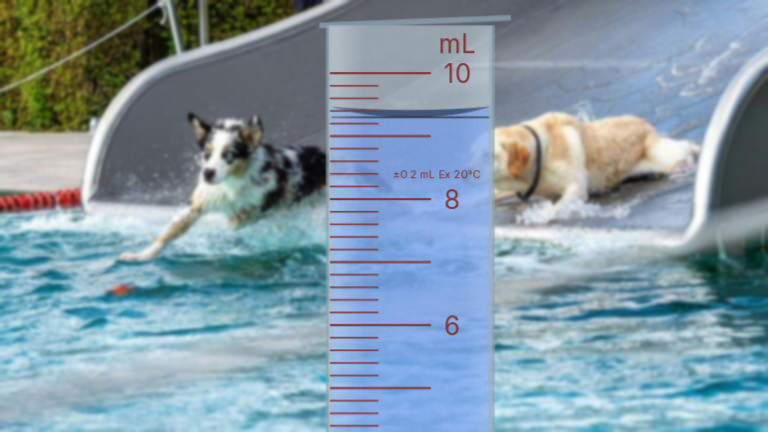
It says {"value": 9.3, "unit": "mL"}
